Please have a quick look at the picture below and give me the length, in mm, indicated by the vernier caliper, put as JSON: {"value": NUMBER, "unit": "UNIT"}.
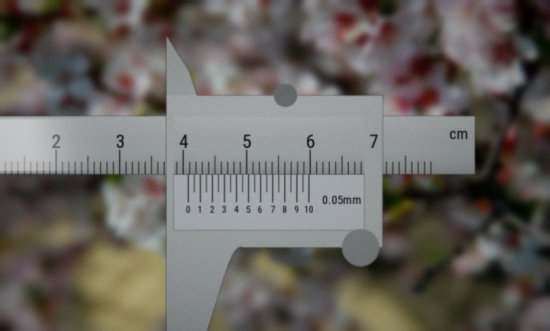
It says {"value": 40.8, "unit": "mm"}
